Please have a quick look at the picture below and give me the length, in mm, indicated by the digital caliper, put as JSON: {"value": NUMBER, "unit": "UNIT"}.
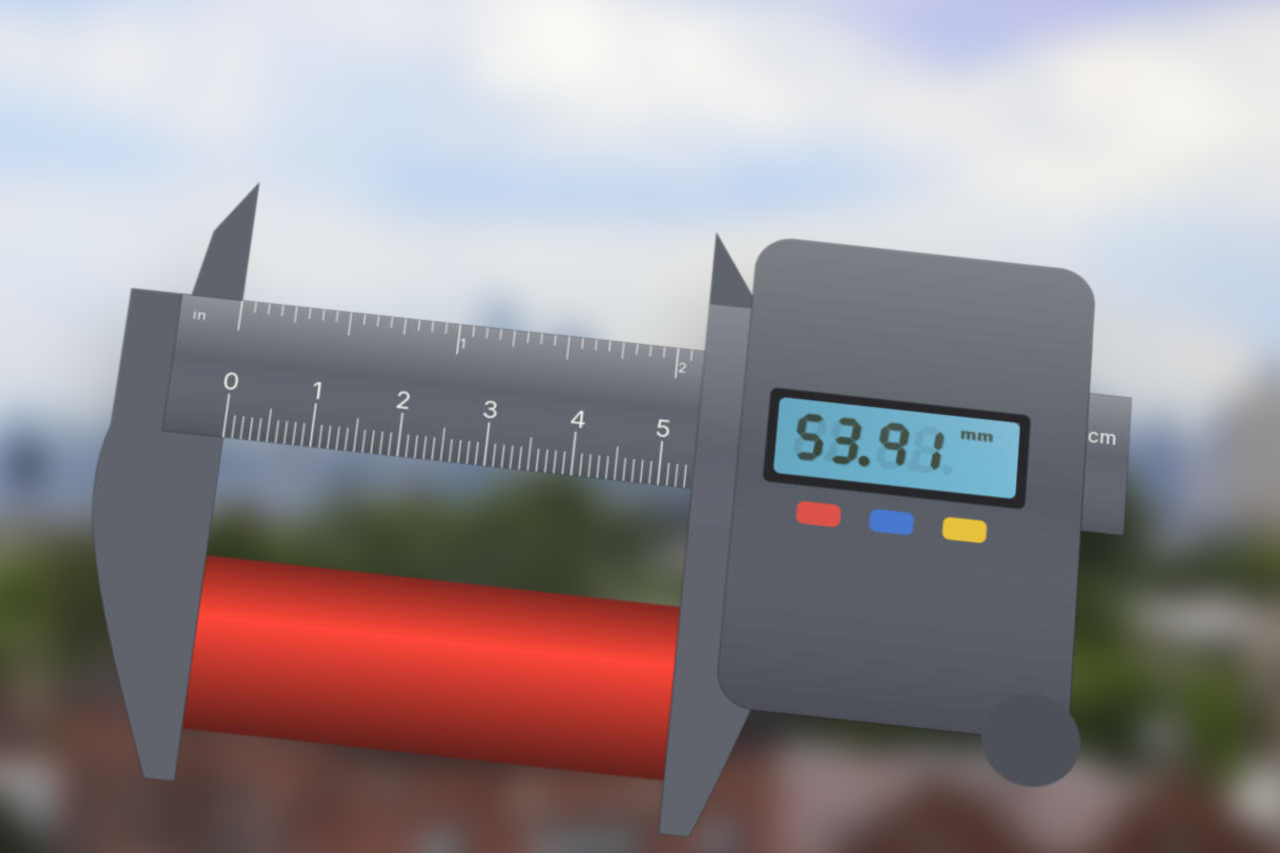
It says {"value": 53.91, "unit": "mm"}
